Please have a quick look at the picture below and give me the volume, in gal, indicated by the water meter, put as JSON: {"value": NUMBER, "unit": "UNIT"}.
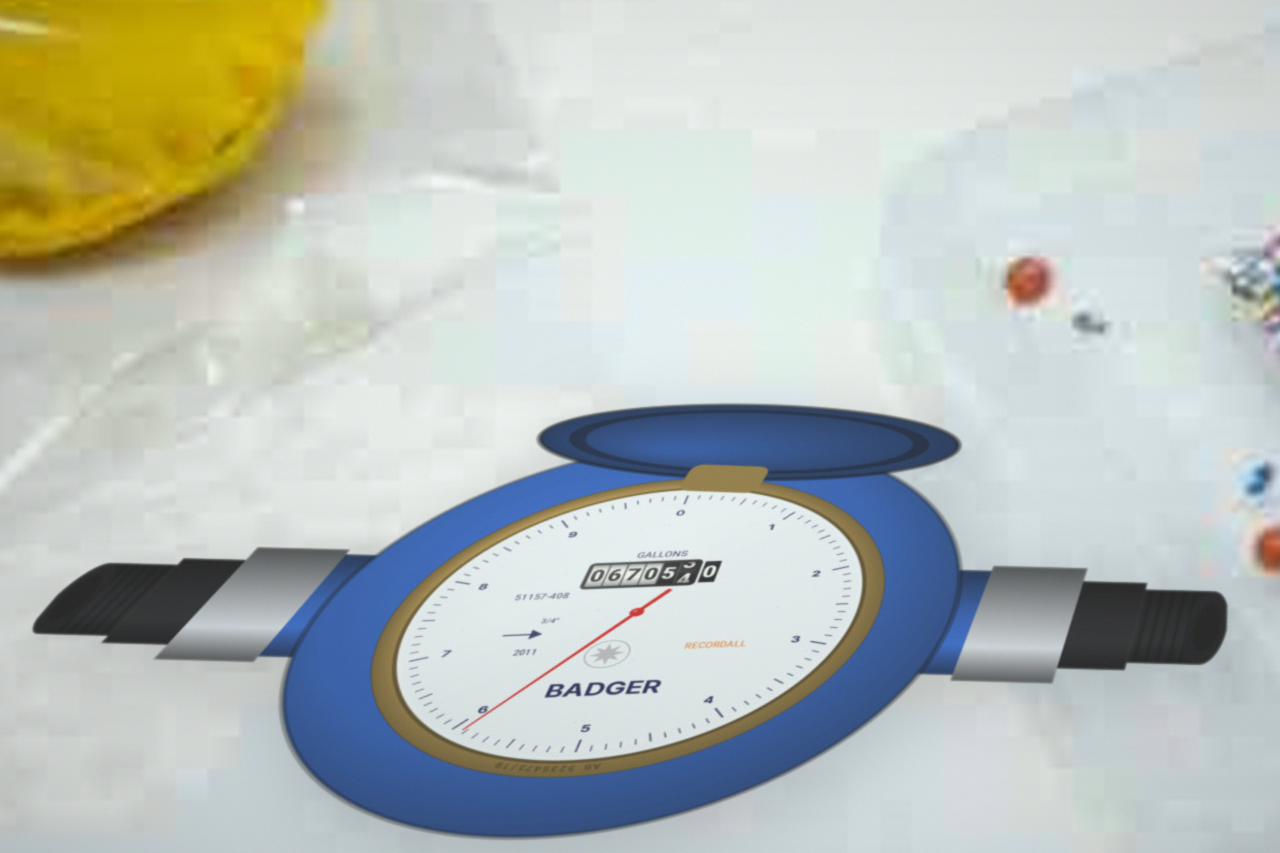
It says {"value": 670535.9, "unit": "gal"}
